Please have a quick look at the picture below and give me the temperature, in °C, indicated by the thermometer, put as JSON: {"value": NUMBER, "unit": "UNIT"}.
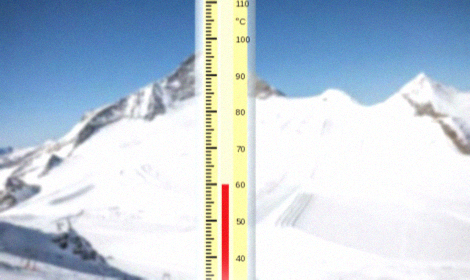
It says {"value": 60, "unit": "°C"}
